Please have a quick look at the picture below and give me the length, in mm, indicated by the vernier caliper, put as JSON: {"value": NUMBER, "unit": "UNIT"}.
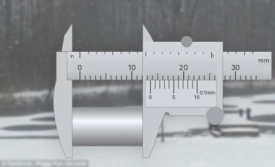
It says {"value": 13.6, "unit": "mm"}
